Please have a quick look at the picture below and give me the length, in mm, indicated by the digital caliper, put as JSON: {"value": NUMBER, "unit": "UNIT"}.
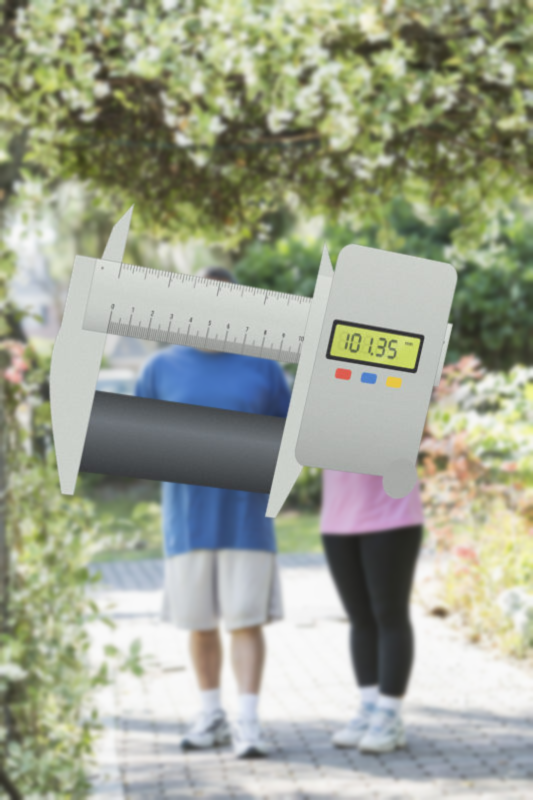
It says {"value": 101.35, "unit": "mm"}
